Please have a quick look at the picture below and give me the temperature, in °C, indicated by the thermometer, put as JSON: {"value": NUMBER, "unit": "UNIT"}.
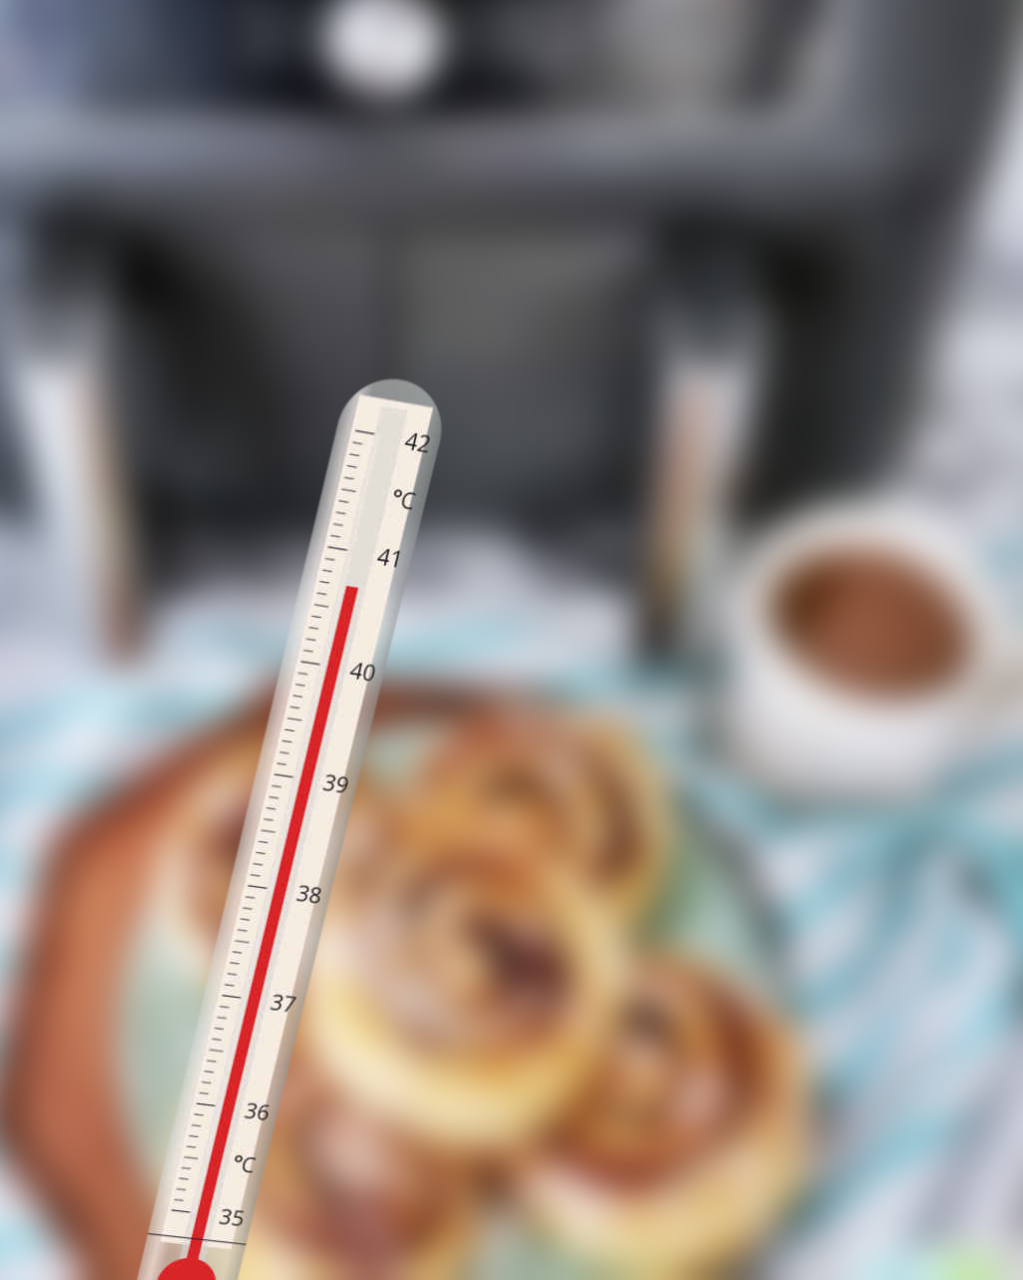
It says {"value": 40.7, "unit": "°C"}
